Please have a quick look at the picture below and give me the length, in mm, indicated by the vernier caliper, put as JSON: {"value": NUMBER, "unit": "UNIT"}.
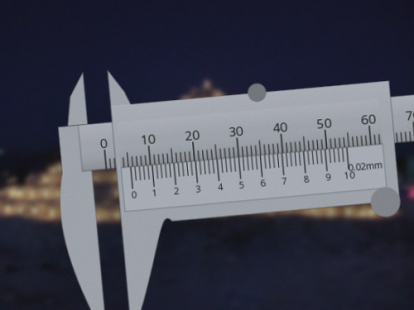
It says {"value": 5.5, "unit": "mm"}
